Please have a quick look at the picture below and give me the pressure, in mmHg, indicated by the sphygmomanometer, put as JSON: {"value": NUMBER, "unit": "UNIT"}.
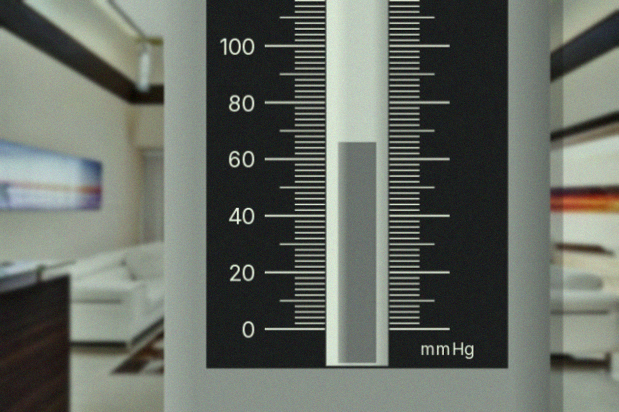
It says {"value": 66, "unit": "mmHg"}
